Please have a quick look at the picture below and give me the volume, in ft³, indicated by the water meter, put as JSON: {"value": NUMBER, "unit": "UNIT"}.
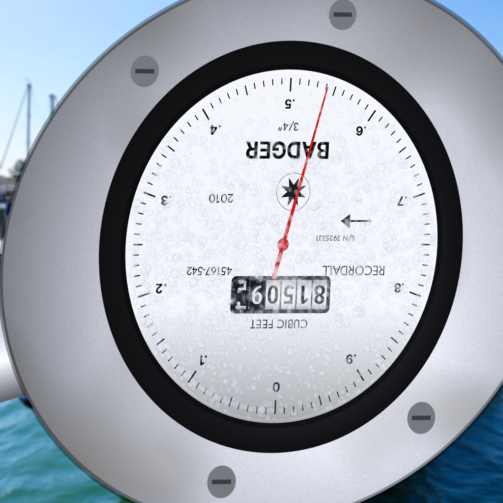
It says {"value": 815094.54, "unit": "ft³"}
